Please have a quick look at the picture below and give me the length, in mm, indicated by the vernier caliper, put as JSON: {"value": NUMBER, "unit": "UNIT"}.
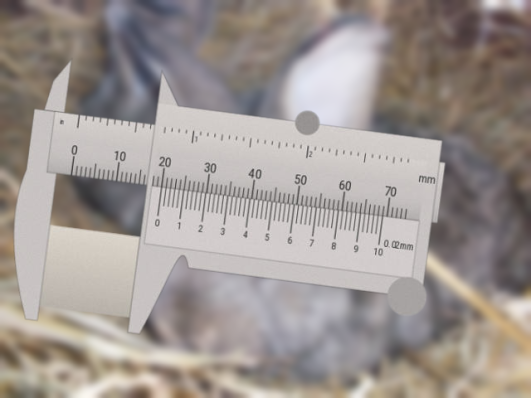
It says {"value": 20.0, "unit": "mm"}
